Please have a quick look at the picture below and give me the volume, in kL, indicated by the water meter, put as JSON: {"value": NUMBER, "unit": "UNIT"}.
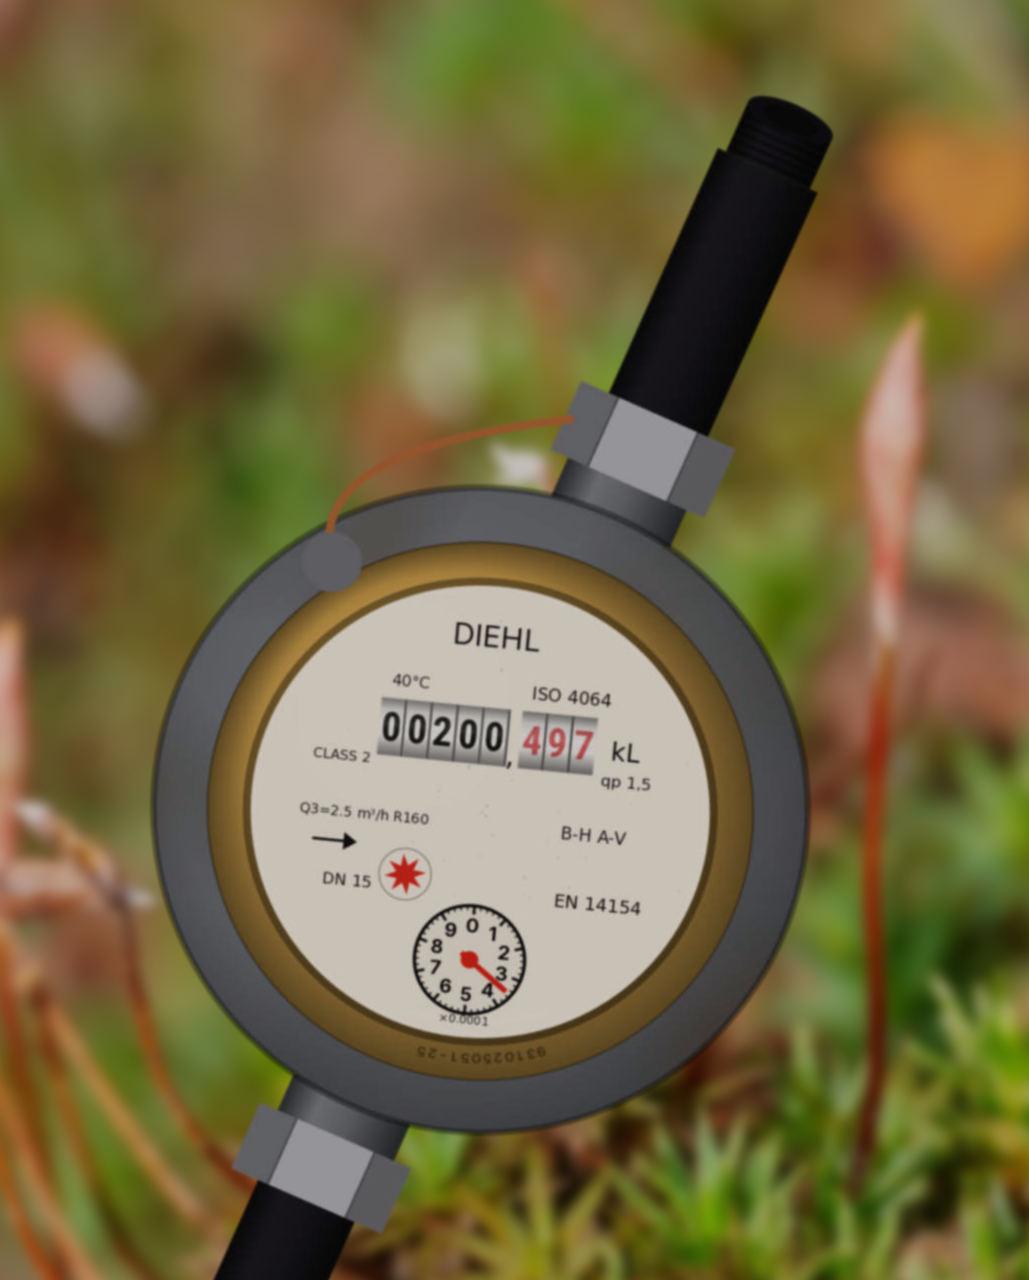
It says {"value": 200.4973, "unit": "kL"}
